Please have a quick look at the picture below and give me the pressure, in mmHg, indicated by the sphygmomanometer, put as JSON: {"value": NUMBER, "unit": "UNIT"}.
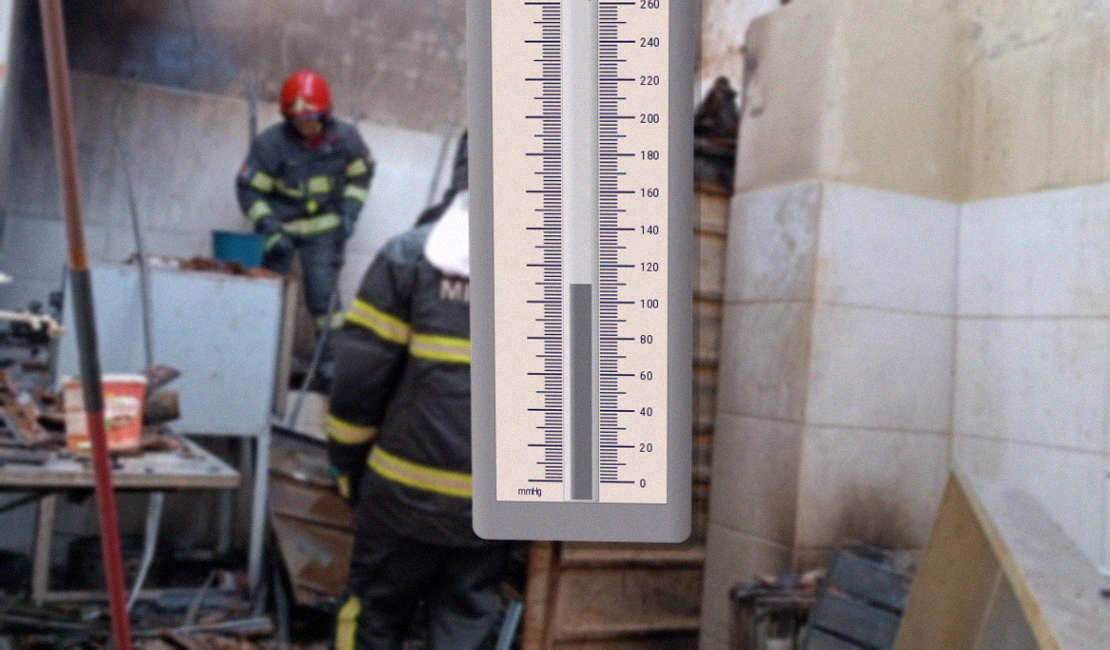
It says {"value": 110, "unit": "mmHg"}
